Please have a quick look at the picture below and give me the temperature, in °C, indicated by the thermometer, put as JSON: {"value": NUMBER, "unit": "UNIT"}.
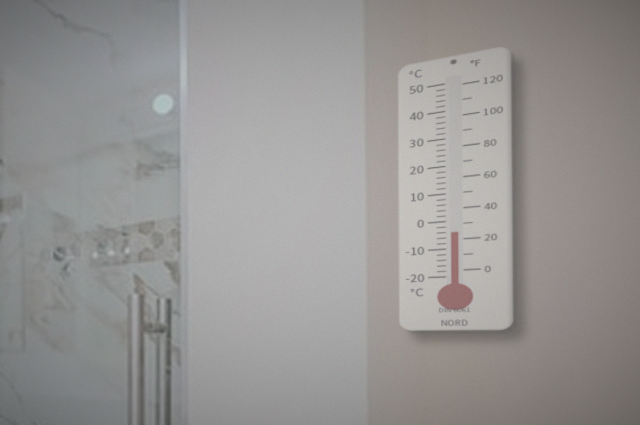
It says {"value": -4, "unit": "°C"}
